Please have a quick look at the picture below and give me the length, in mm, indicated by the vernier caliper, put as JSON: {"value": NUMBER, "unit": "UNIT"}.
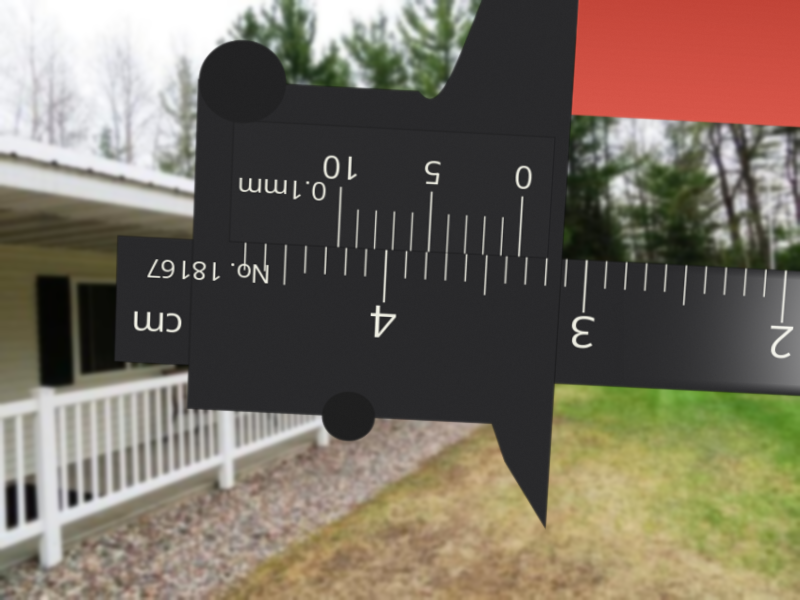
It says {"value": 33.4, "unit": "mm"}
